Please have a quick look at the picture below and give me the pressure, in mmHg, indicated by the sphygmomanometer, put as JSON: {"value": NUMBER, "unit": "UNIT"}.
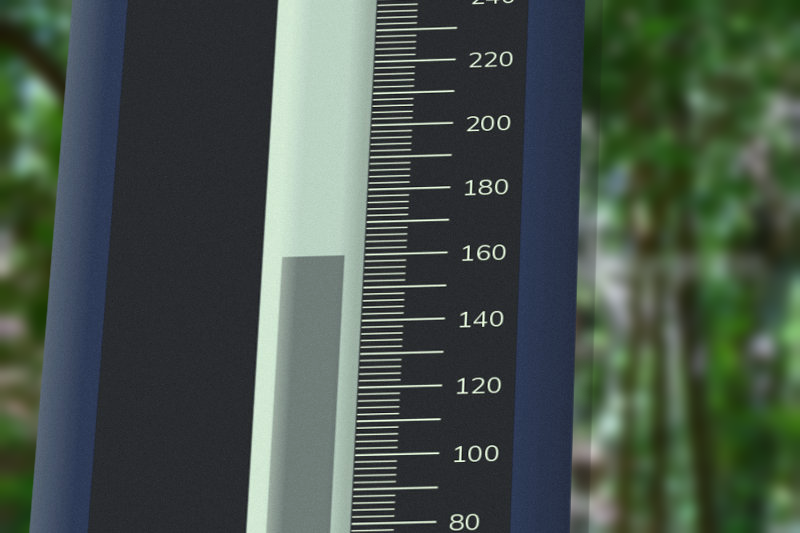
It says {"value": 160, "unit": "mmHg"}
